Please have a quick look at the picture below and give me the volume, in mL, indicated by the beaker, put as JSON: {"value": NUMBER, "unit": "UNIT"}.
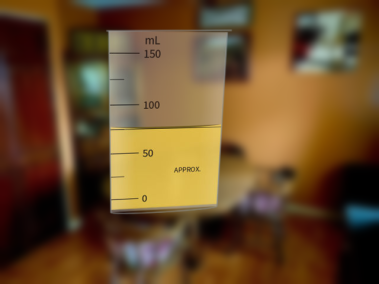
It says {"value": 75, "unit": "mL"}
